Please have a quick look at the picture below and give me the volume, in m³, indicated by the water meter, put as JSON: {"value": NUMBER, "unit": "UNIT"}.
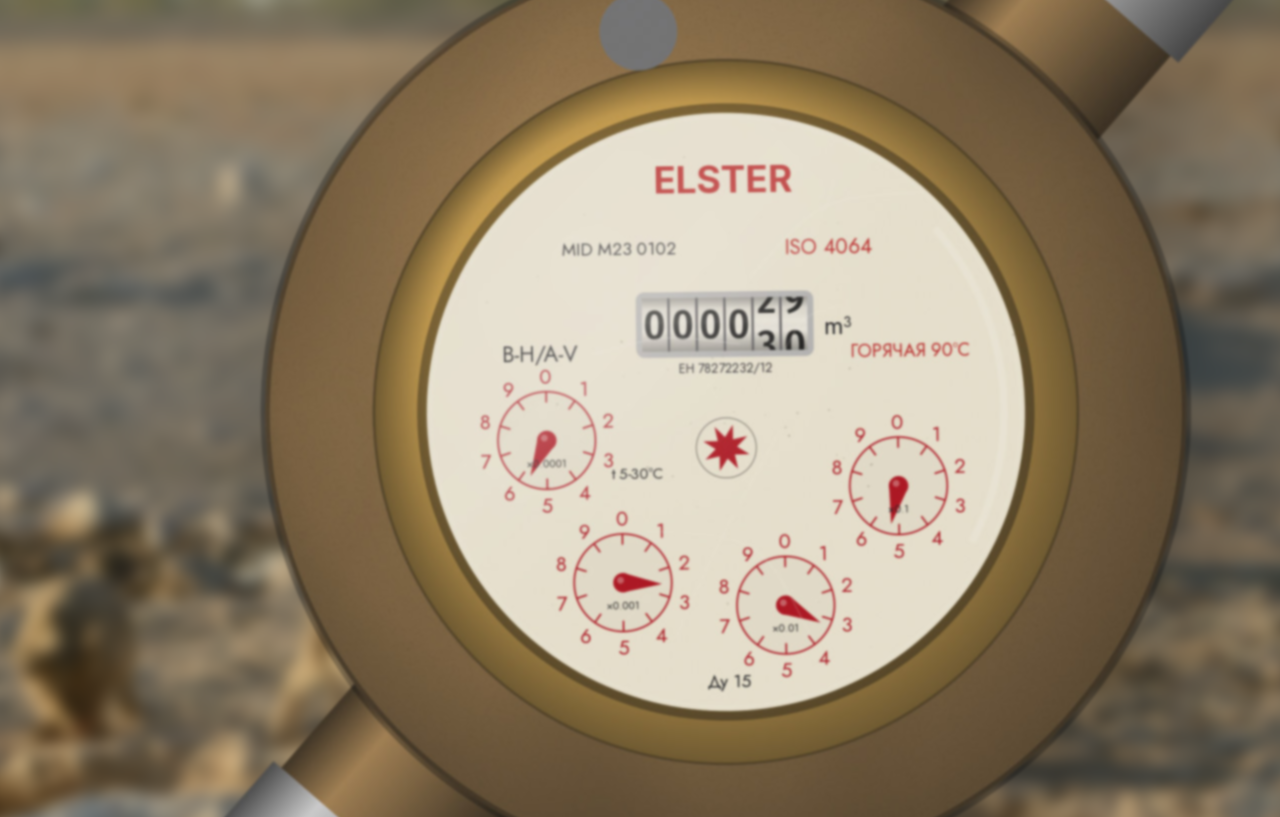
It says {"value": 29.5325, "unit": "m³"}
